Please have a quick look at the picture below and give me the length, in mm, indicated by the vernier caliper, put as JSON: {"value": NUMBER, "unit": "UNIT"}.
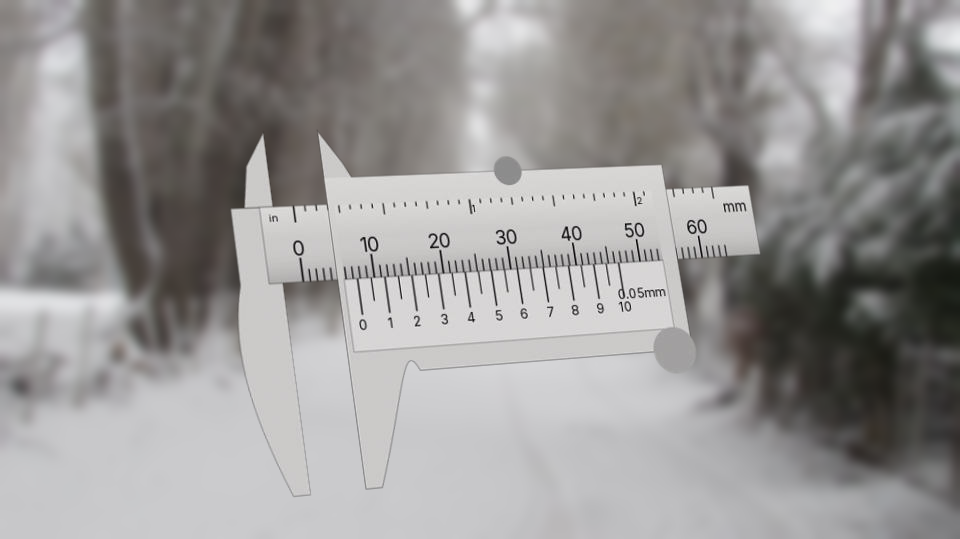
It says {"value": 7.6, "unit": "mm"}
